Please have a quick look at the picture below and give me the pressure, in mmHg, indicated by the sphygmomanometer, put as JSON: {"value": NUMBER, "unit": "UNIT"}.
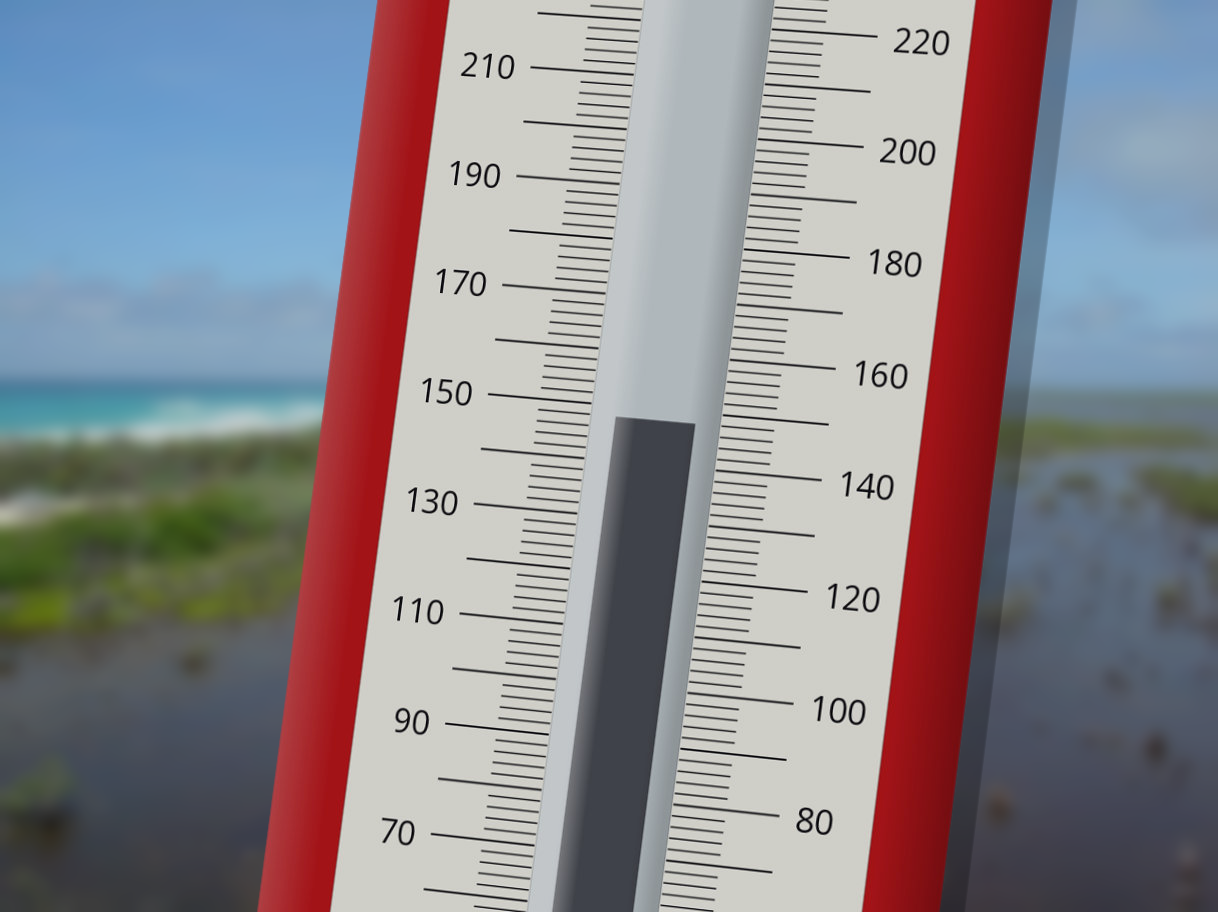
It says {"value": 148, "unit": "mmHg"}
